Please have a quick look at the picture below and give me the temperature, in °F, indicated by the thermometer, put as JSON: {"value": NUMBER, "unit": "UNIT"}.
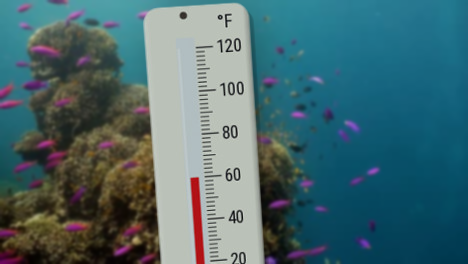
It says {"value": 60, "unit": "°F"}
